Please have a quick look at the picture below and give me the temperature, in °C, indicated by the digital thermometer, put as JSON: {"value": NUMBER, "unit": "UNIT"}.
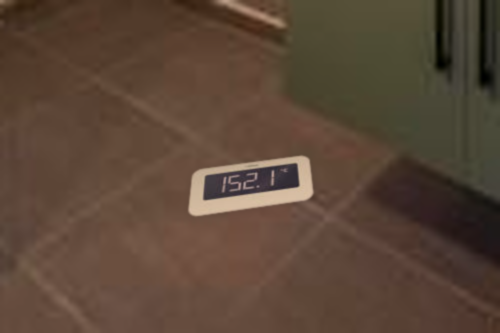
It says {"value": 152.1, "unit": "°C"}
